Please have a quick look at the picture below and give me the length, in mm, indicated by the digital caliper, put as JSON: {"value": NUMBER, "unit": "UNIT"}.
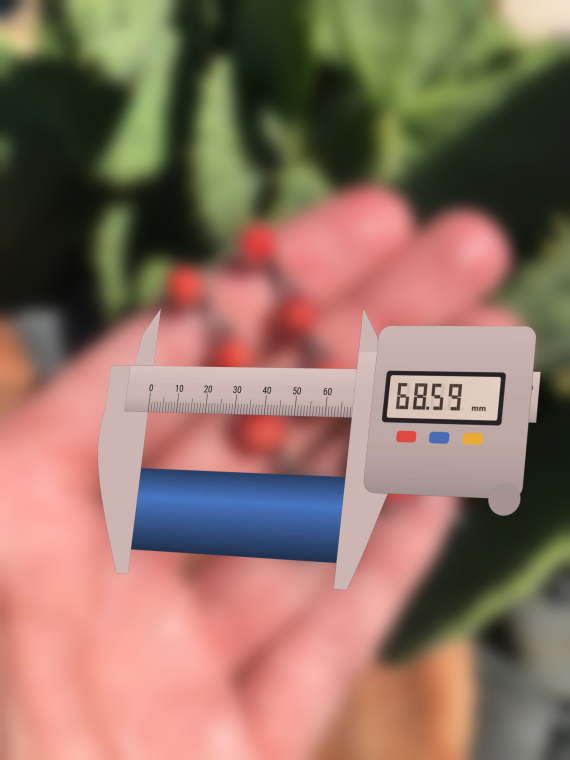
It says {"value": 68.59, "unit": "mm"}
